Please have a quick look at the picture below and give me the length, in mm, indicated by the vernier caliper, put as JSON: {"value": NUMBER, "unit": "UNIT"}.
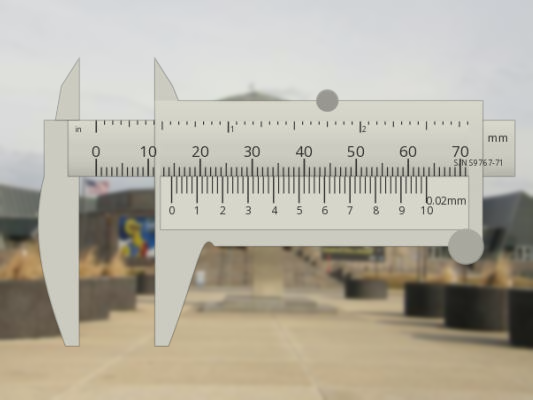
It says {"value": 14.5, "unit": "mm"}
